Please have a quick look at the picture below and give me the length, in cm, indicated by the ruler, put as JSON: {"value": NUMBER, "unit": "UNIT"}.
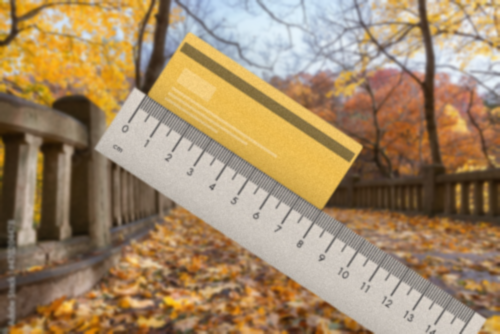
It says {"value": 8, "unit": "cm"}
